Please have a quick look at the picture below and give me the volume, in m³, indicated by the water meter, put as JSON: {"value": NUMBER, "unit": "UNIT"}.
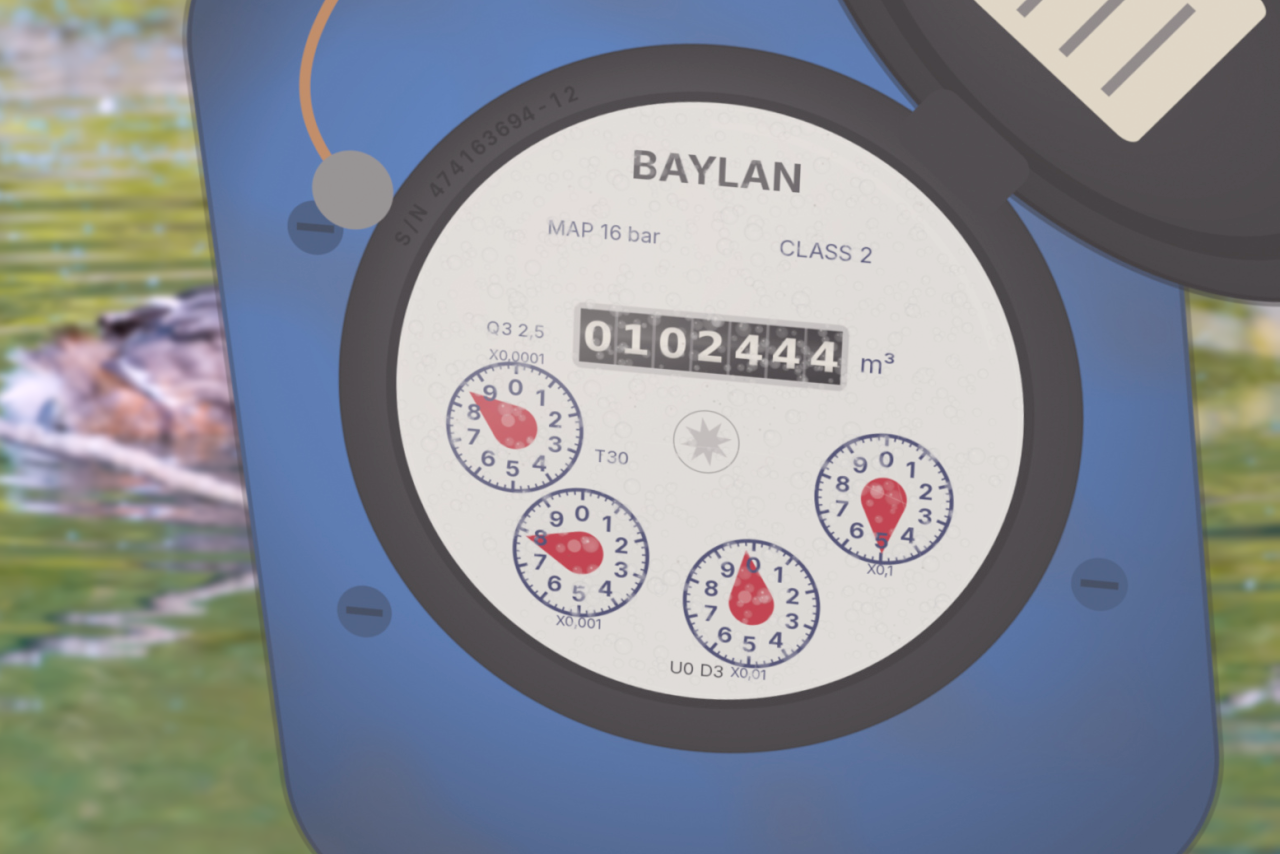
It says {"value": 102444.4978, "unit": "m³"}
